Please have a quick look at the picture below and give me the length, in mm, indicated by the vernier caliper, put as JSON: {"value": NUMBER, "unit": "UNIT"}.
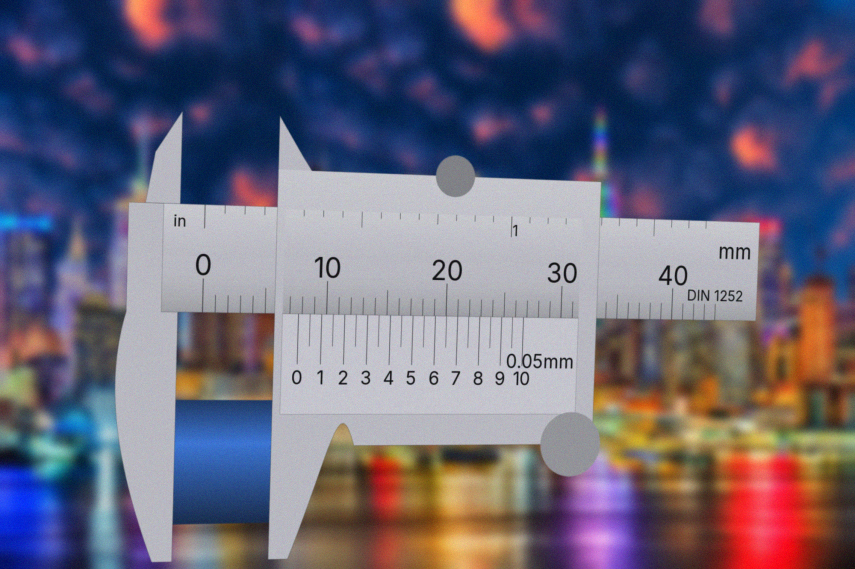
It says {"value": 7.7, "unit": "mm"}
